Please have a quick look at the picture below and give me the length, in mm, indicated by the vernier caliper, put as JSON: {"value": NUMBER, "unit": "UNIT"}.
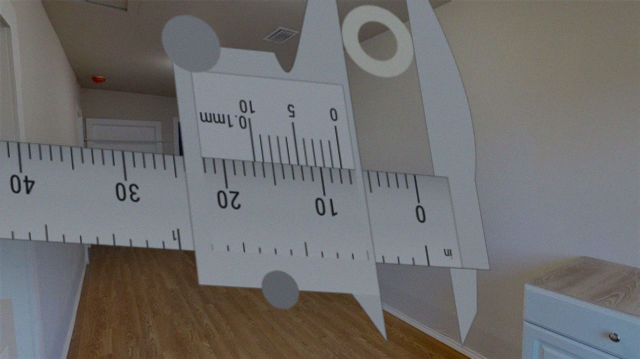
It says {"value": 7.8, "unit": "mm"}
